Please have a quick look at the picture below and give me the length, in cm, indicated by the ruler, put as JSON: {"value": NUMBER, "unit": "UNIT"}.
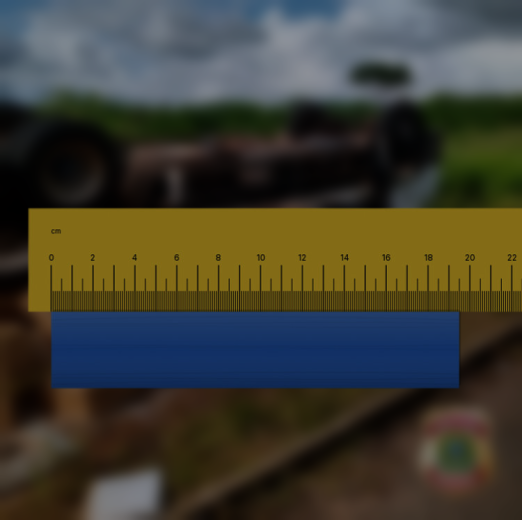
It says {"value": 19.5, "unit": "cm"}
